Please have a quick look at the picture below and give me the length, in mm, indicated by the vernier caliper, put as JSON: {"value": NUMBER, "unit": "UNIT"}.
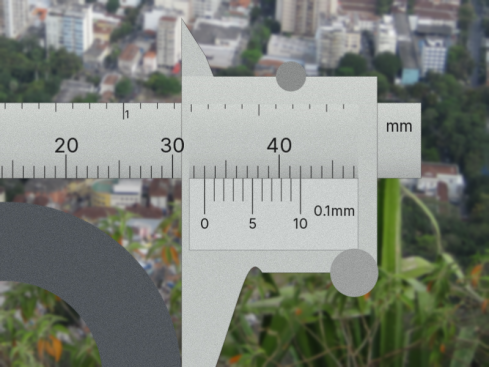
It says {"value": 33.0, "unit": "mm"}
